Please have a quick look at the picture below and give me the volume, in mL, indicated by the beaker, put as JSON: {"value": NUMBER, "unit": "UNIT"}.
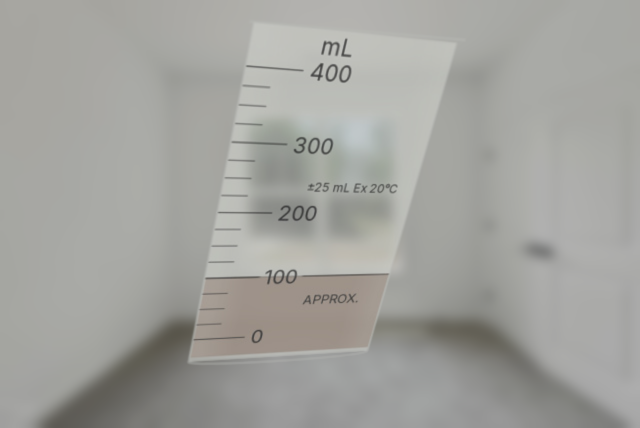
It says {"value": 100, "unit": "mL"}
